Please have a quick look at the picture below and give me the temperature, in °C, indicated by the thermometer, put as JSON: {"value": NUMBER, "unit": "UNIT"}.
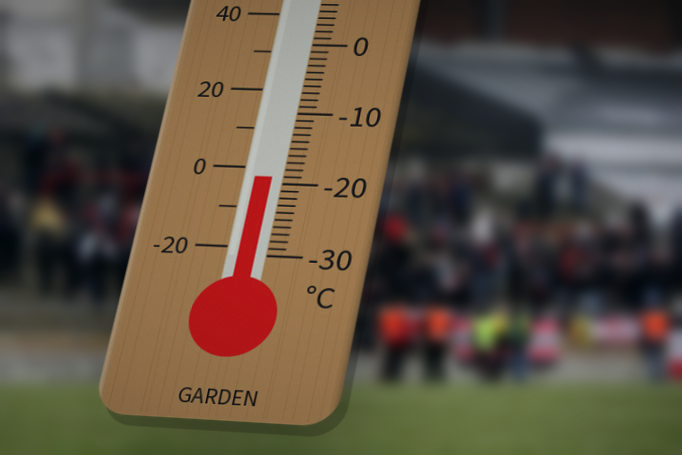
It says {"value": -19, "unit": "°C"}
